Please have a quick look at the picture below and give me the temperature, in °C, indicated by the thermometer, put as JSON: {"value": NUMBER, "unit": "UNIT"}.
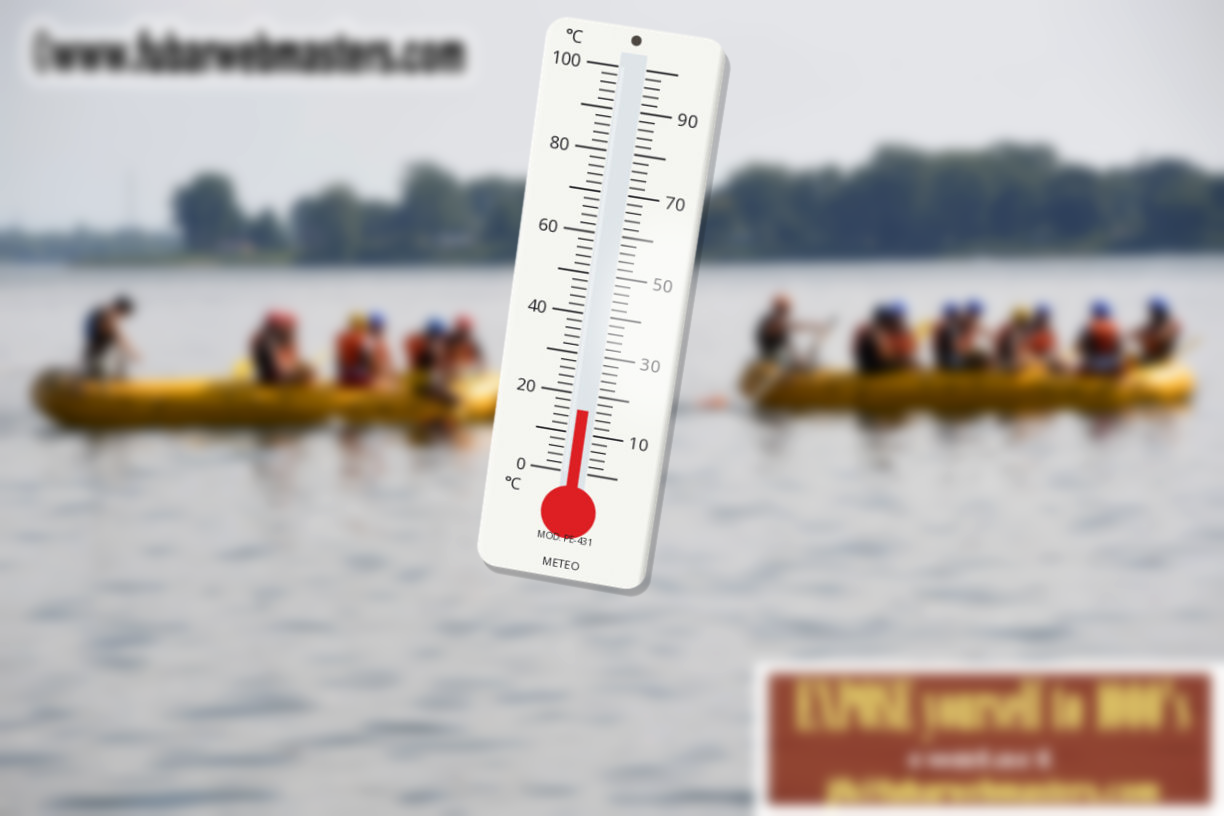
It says {"value": 16, "unit": "°C"}
